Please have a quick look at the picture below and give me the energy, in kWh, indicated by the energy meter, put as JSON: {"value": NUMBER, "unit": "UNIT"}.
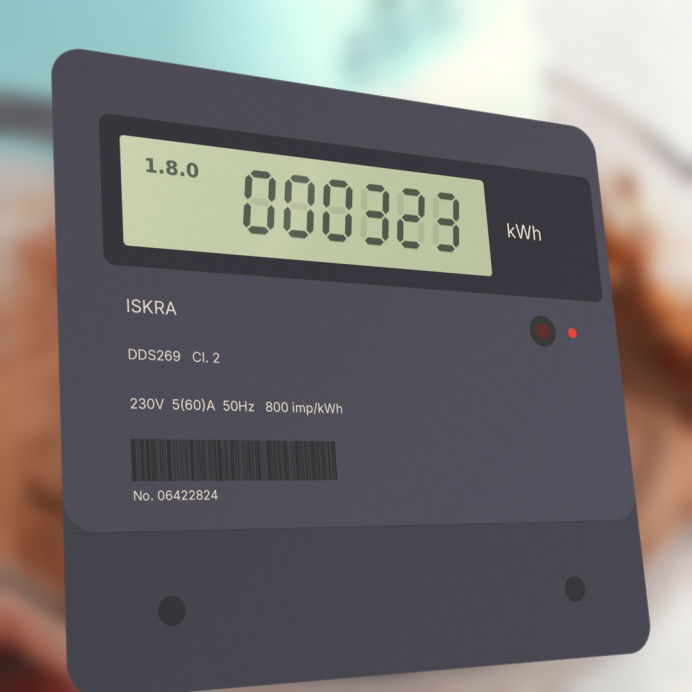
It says {"value": 323, "unit": "kWh"}
